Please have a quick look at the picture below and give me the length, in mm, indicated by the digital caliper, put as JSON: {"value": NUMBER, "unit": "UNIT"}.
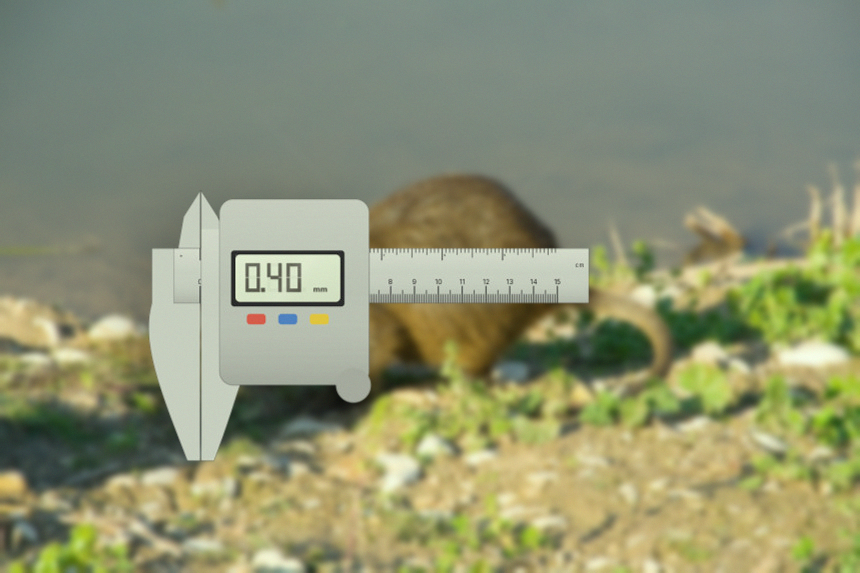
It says {"value": 0.40, "unit": "mm"}
